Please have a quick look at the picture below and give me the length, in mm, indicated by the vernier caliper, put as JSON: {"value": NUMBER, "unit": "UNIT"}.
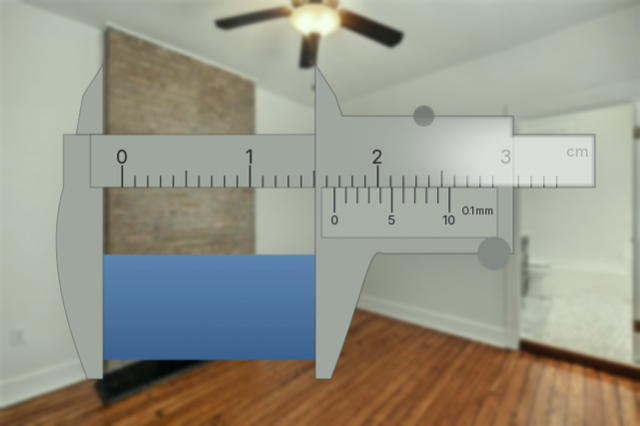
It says {"value": 16.6, "unit": "mm"}
